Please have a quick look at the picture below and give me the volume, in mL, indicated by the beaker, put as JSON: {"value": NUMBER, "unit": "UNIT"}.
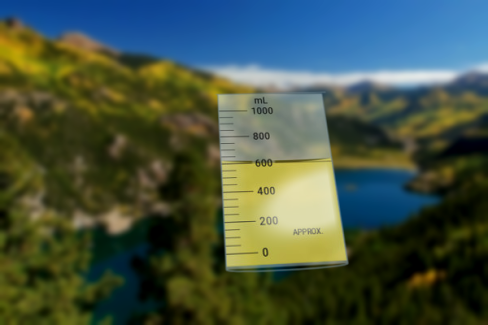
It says {"value": 600, "unit": "mL"}
